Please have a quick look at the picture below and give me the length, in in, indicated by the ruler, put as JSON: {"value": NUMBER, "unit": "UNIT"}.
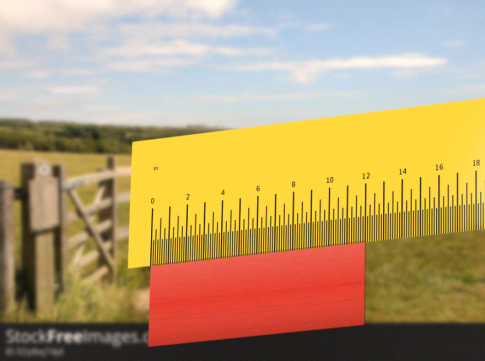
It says {"value": 12, "unit": "in"}
